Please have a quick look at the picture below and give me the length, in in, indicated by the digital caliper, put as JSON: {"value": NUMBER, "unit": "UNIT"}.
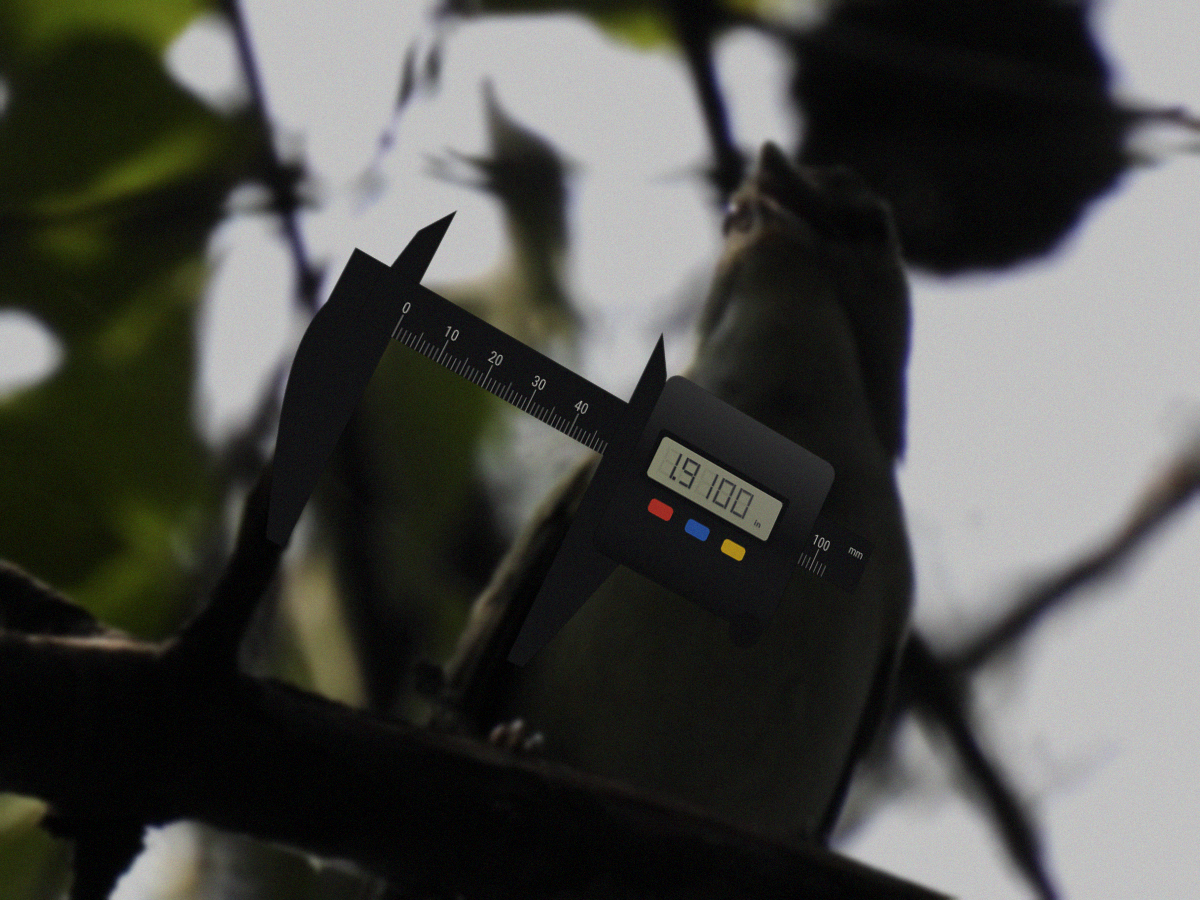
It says {"value": 1.9100, "unit": "in"}
